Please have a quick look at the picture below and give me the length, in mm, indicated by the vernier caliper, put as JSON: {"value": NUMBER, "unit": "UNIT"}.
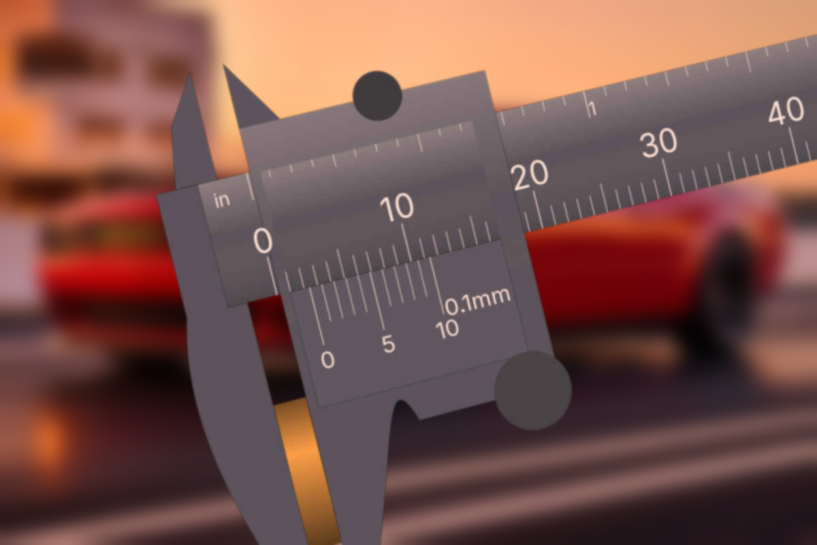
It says {"value": 2.4, "unit": "mm"}
